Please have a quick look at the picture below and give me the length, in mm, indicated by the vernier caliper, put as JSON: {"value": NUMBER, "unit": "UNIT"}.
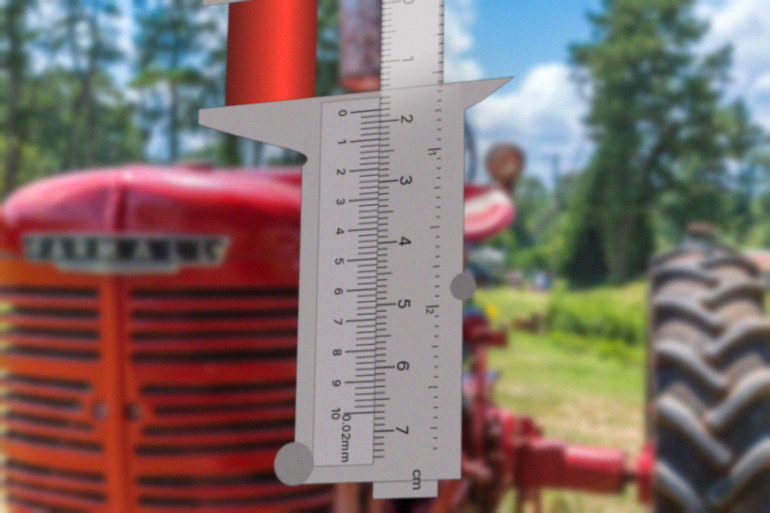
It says {"value": 18.0, "unit": "mm"}
